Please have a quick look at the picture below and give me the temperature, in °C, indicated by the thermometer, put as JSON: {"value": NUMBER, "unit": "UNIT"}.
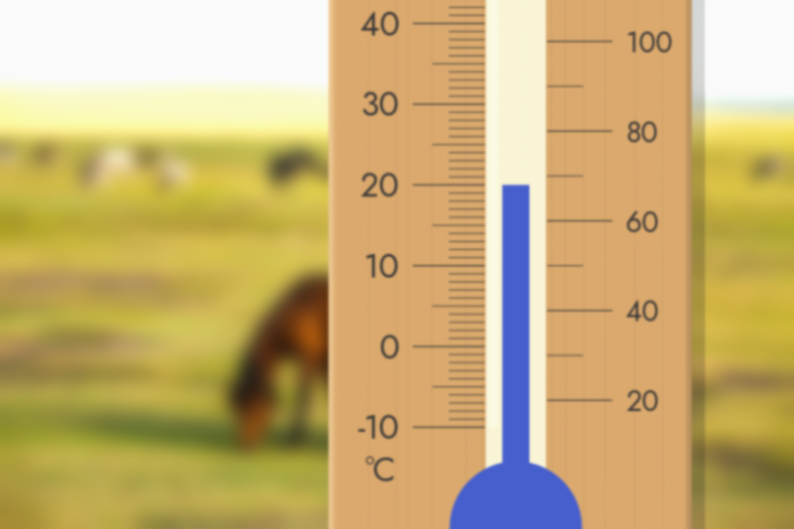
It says {"value": 20, "unit": "°C"}
